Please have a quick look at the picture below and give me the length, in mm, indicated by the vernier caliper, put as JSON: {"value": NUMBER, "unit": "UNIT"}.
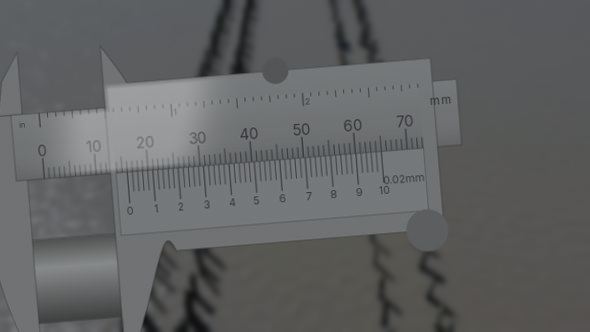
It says {"value": 16.0, "unit": "mm"}
